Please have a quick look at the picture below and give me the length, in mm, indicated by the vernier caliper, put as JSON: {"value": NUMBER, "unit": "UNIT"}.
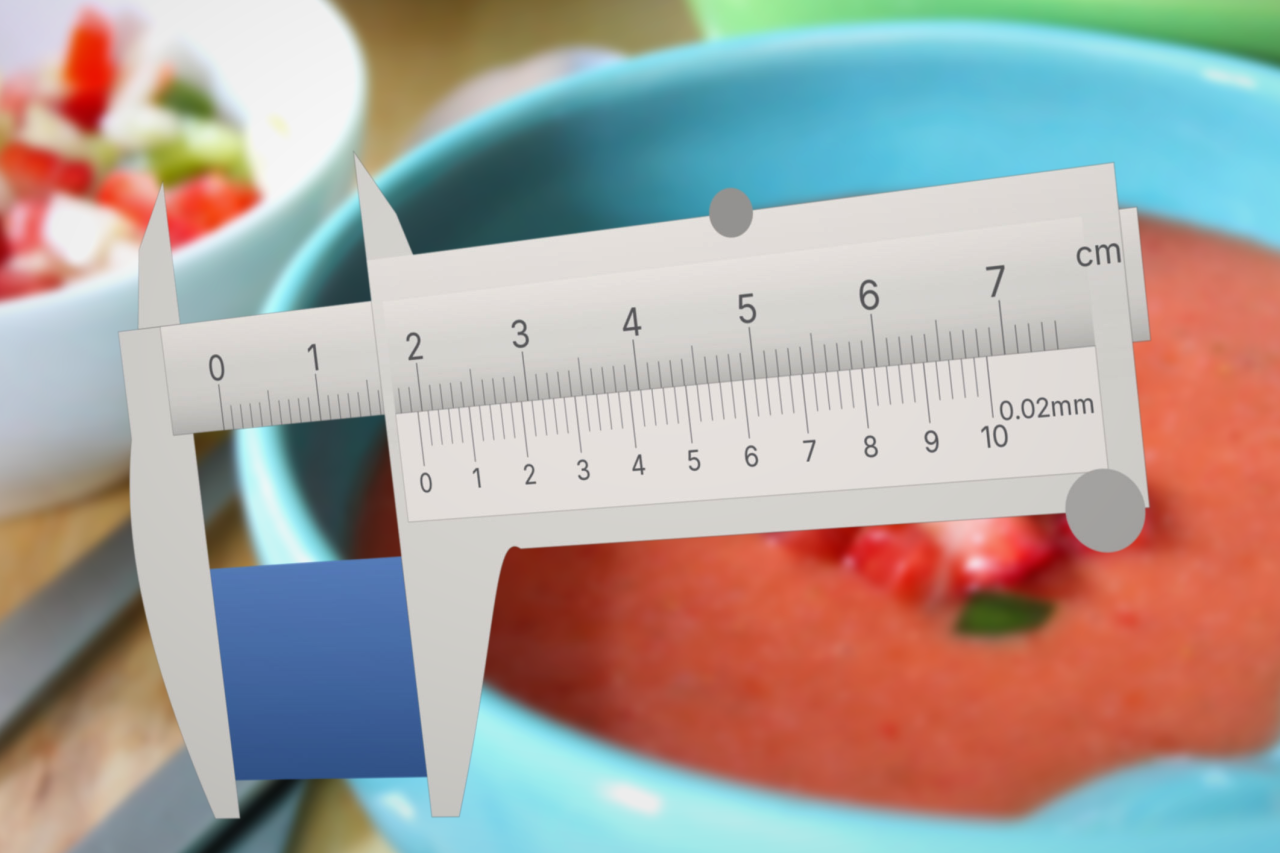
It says {"value": 19.6, "unit": "mm"}
